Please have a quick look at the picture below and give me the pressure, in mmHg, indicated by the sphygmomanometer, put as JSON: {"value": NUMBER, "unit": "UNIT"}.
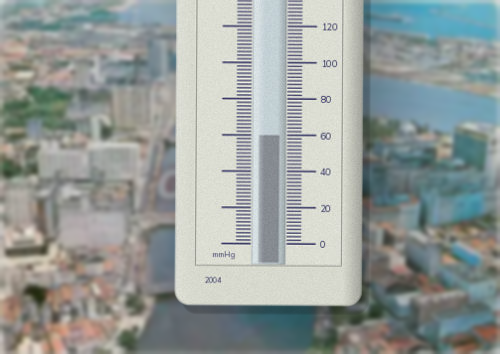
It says {"value": 60, "unit": "mmHg"}
